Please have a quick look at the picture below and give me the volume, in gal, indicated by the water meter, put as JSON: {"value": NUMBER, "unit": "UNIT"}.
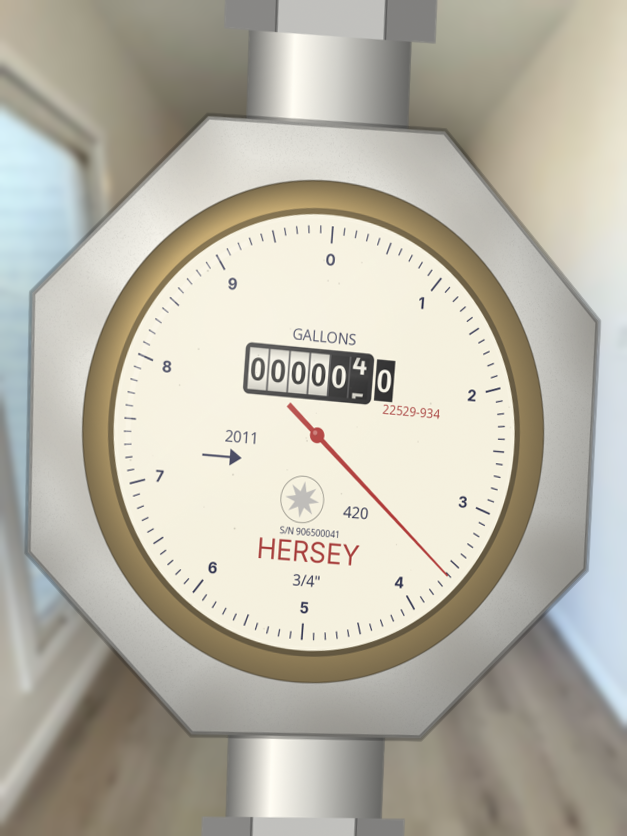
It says {"value": 43.6, "unit": "gal"}
